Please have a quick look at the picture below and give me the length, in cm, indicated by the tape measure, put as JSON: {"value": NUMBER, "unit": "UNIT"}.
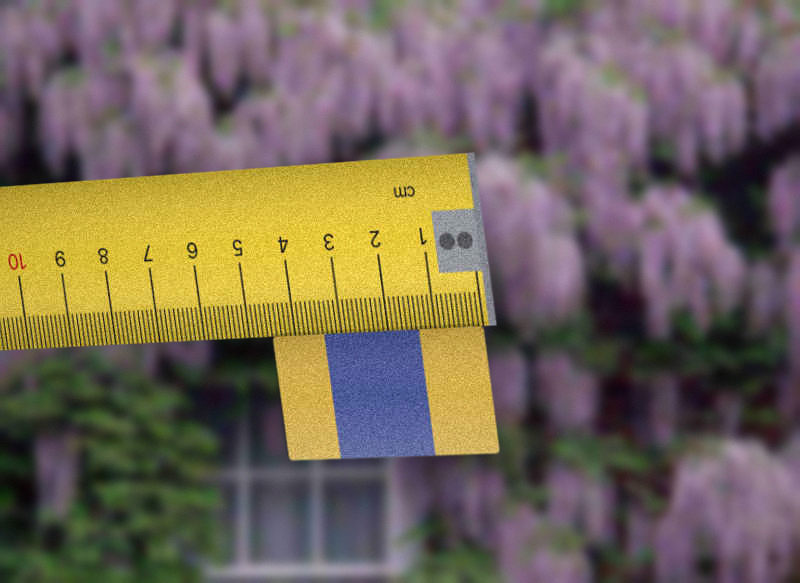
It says {"value": 4.5, "unit": "cm"}
